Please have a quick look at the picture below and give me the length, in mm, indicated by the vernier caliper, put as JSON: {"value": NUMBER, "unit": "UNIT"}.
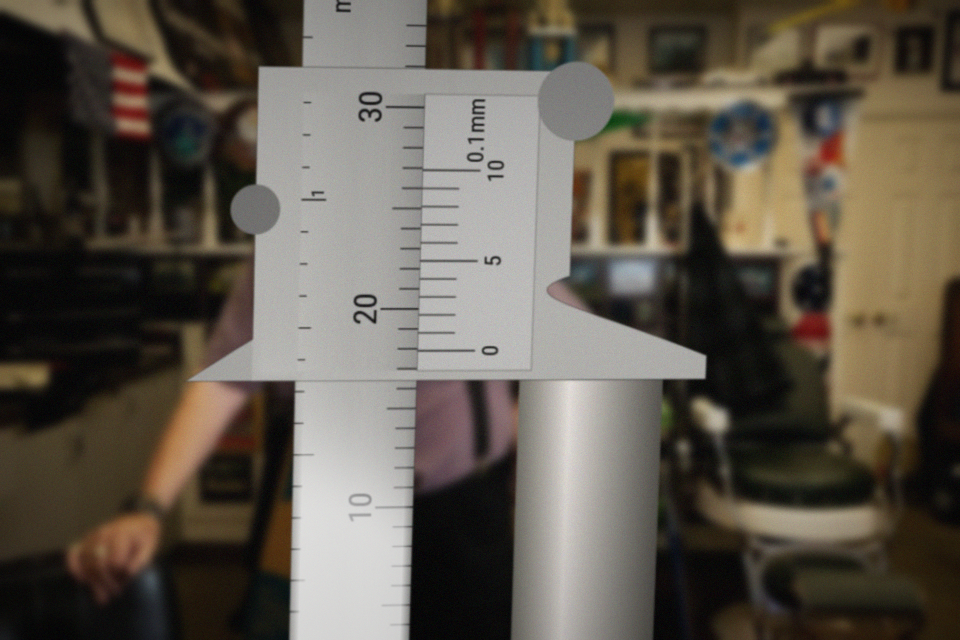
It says {"value": 17.9, "unit": "mm"}
